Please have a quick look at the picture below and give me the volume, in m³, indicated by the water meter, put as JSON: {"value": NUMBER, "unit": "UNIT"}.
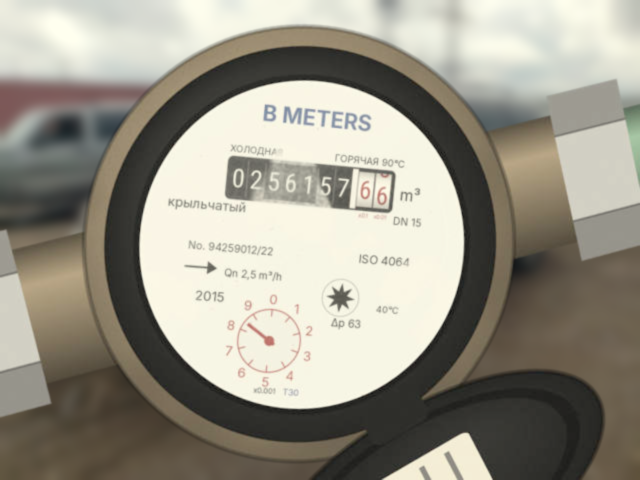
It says {"value": 256157.658, "unit": "m³"}
